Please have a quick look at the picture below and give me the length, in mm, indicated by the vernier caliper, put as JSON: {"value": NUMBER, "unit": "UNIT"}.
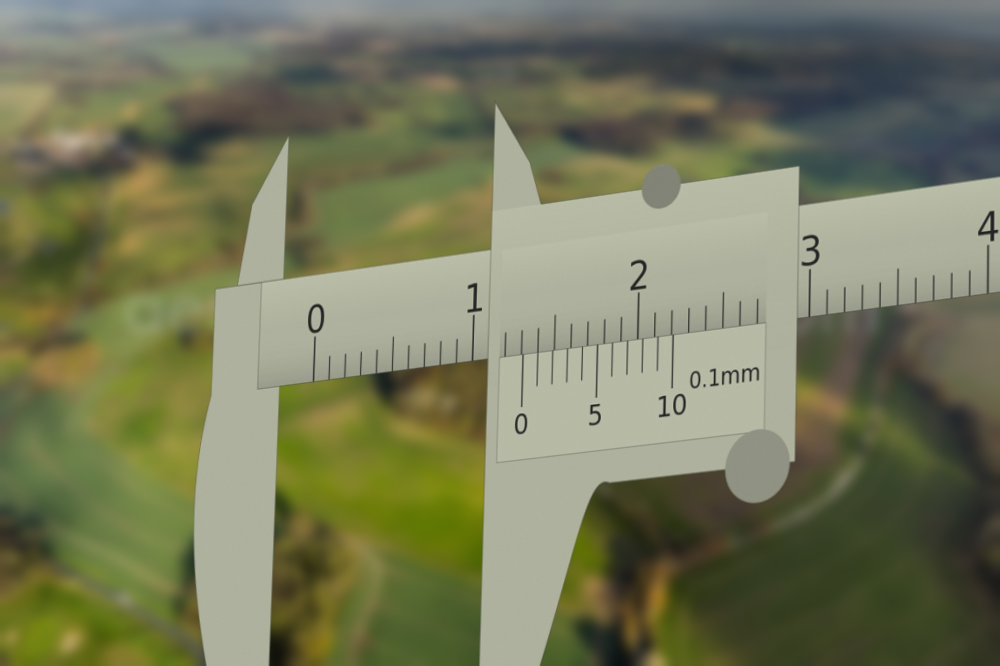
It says {"value": 13.1, "unit": "mm"}
